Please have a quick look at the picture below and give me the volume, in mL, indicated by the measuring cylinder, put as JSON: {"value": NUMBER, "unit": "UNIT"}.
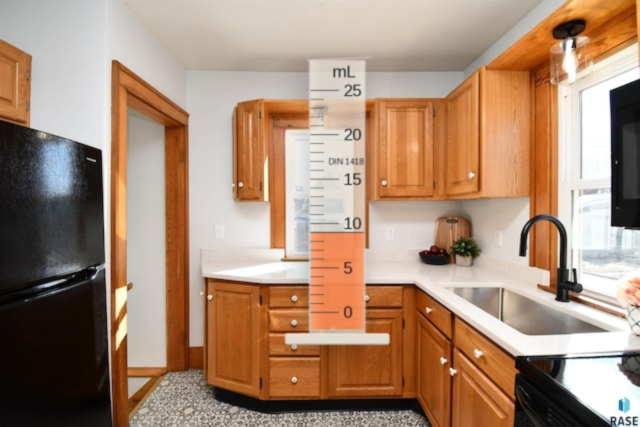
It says {"value": 9, "unit": "mL"}
